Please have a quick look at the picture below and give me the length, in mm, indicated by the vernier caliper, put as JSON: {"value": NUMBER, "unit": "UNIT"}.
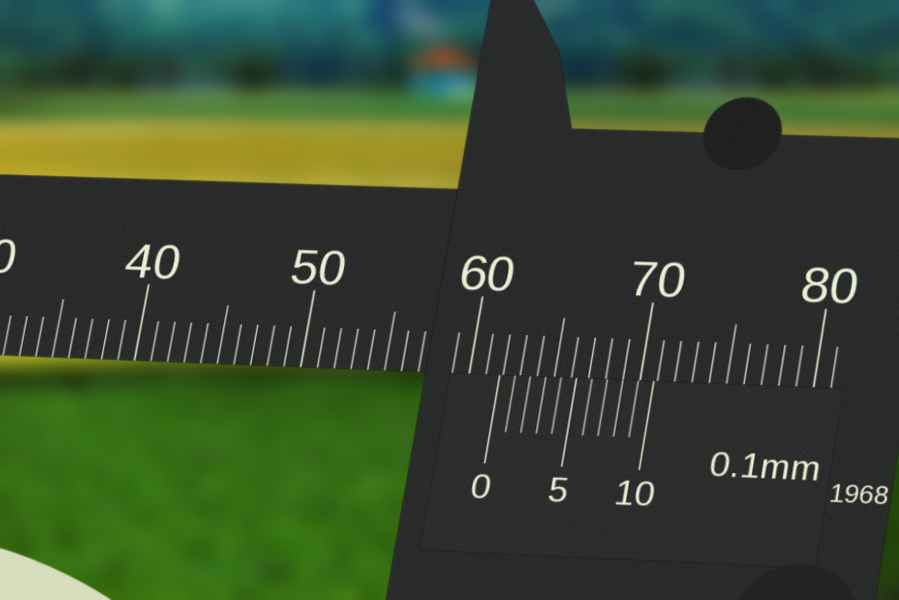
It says {"value": 61.8, "unit": "mm"}
